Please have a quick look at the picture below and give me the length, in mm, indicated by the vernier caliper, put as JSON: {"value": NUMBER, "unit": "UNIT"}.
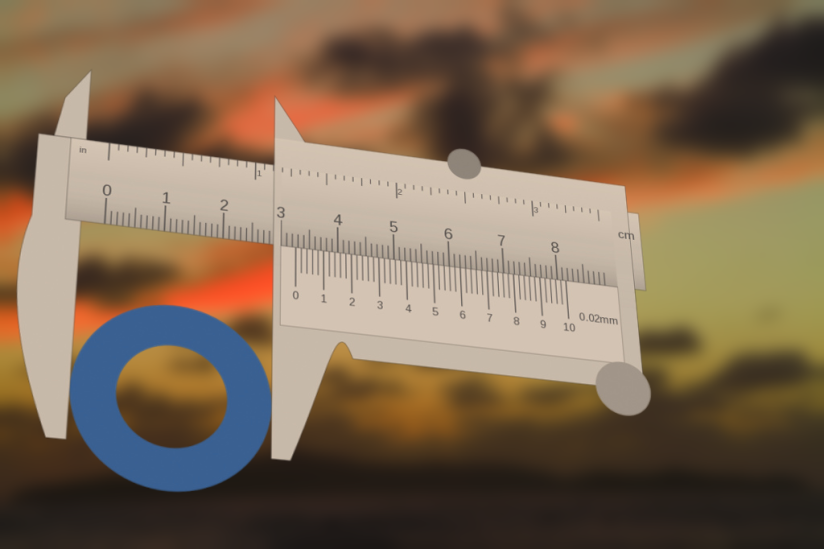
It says {"value": 32.6, "unit": "mm"}
